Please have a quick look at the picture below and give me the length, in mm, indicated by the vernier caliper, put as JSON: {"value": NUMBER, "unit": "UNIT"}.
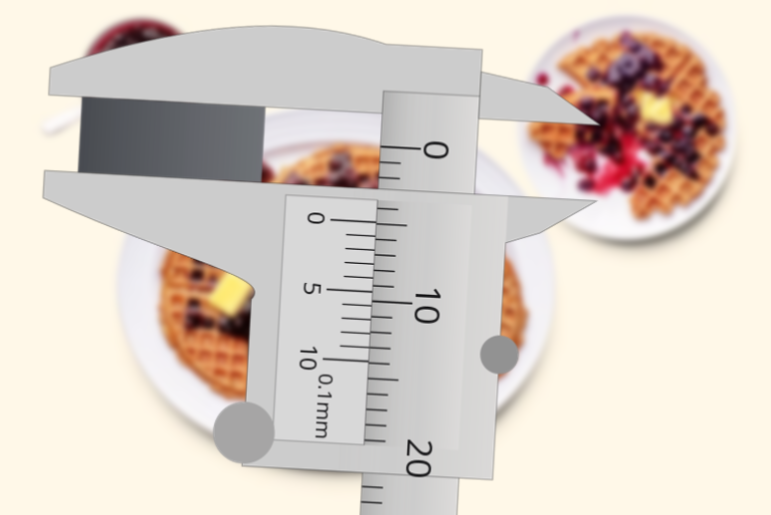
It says {"value": 4.9, "unit": "mm"}
